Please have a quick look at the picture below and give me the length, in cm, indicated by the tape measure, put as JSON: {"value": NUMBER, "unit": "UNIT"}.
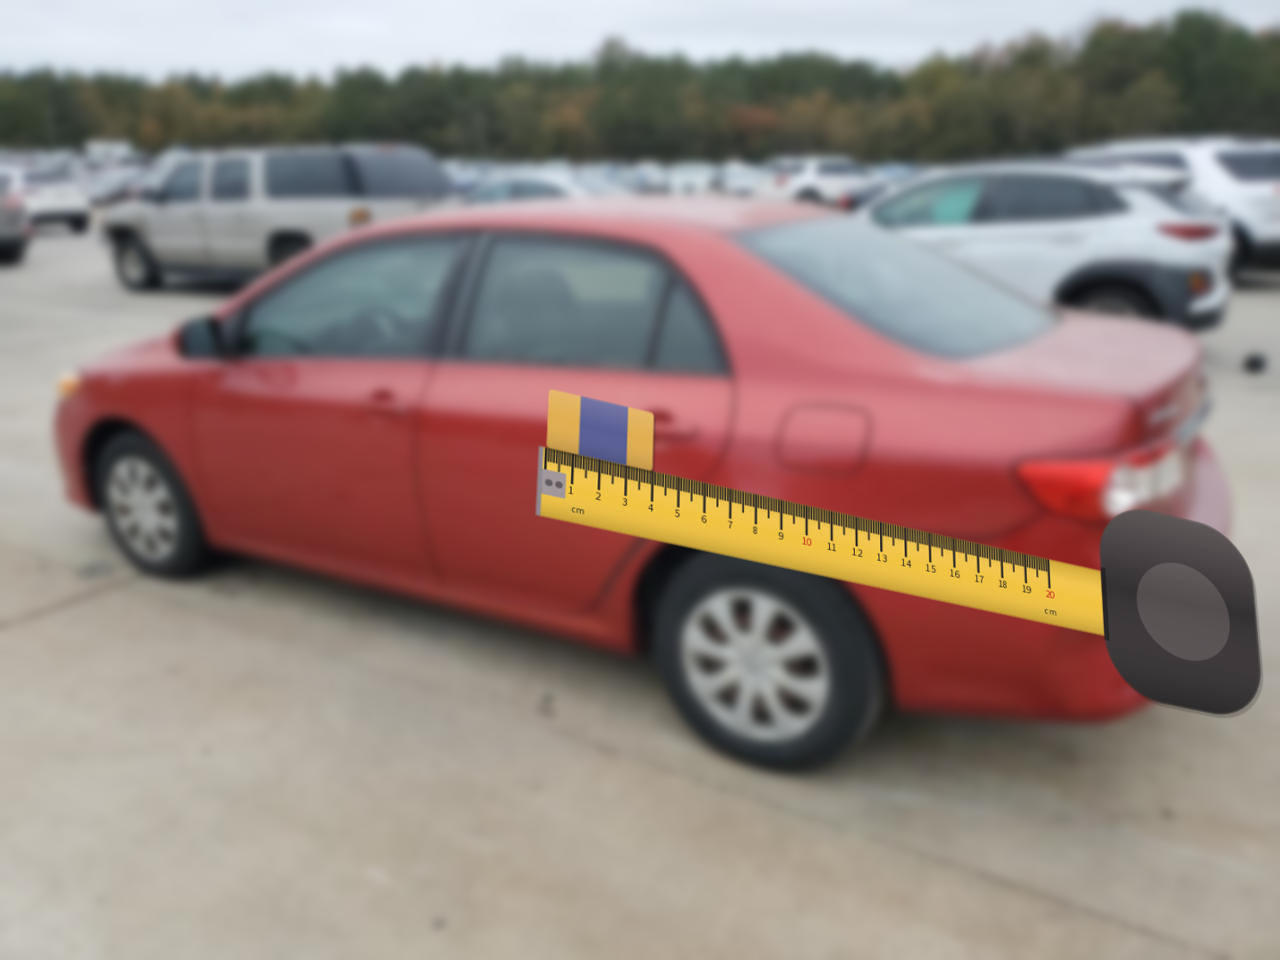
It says {"value": 4, "unit": "cm"}
